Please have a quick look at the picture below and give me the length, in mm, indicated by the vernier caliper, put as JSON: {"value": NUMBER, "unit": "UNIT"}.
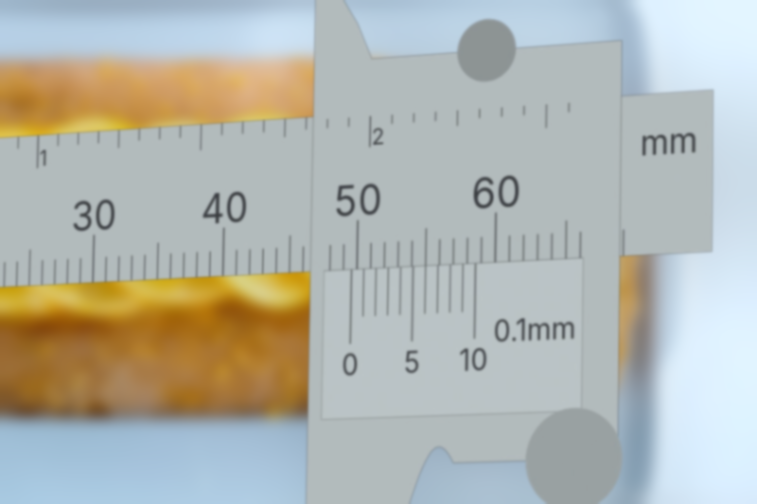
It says {"value": 49.6, "unit": "mm"}
